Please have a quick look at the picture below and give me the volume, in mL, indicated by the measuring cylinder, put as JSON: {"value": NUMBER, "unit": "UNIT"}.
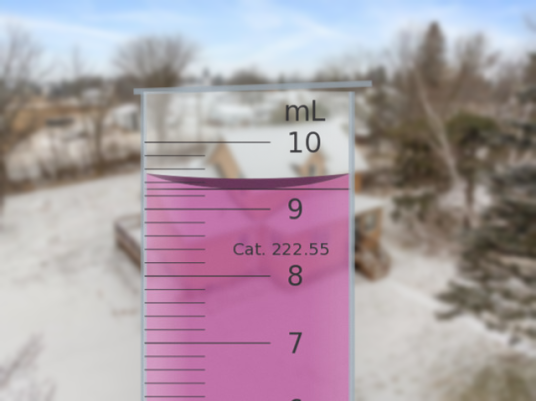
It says {"value": 9.3, "unit": "mL"}
